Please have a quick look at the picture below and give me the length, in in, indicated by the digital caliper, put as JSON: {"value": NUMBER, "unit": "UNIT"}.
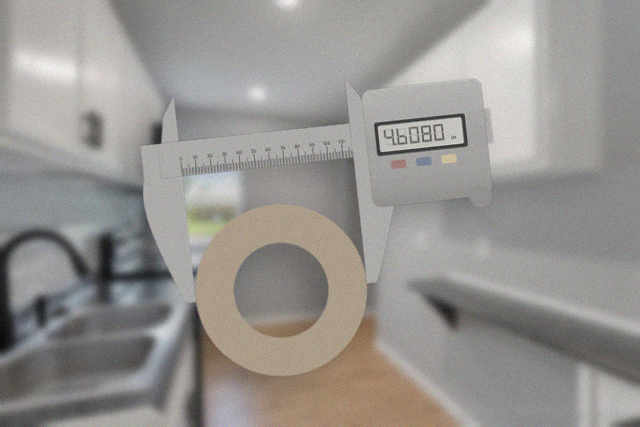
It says {"value": 4.6080, "unit": "in"}
